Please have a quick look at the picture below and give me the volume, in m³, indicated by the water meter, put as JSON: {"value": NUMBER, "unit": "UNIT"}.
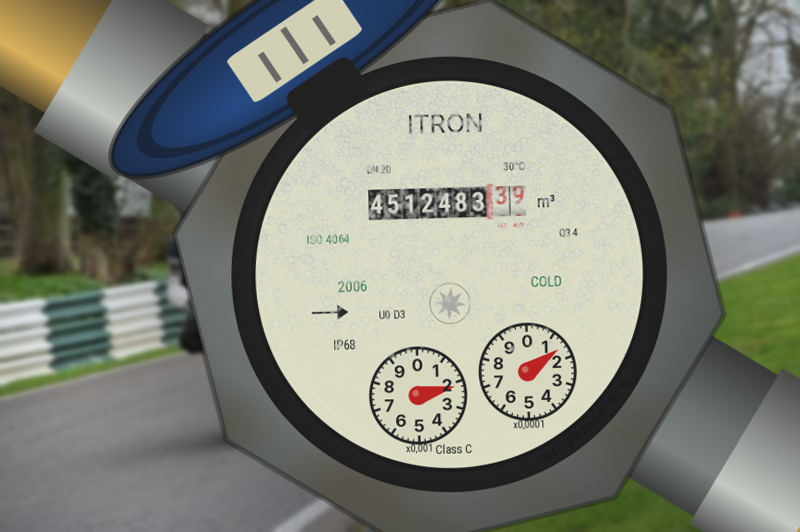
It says {"value": 4512483.3921, "unit": "m³"}
